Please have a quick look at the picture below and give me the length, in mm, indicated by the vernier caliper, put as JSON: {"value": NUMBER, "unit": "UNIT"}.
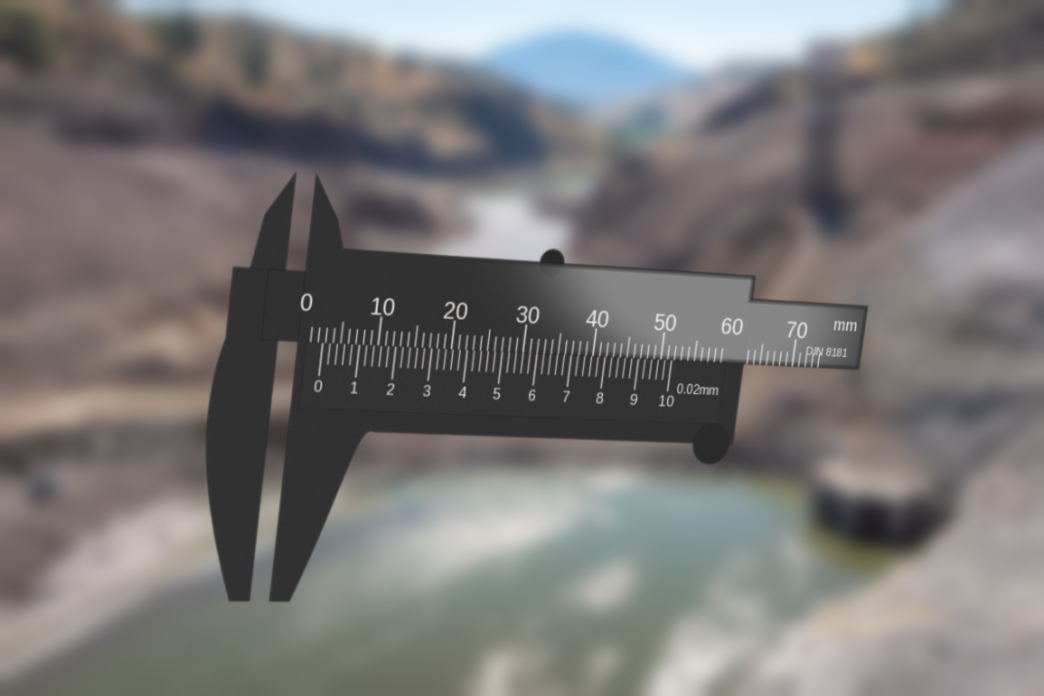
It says {"value": 2.6, "unit": "mm"}
